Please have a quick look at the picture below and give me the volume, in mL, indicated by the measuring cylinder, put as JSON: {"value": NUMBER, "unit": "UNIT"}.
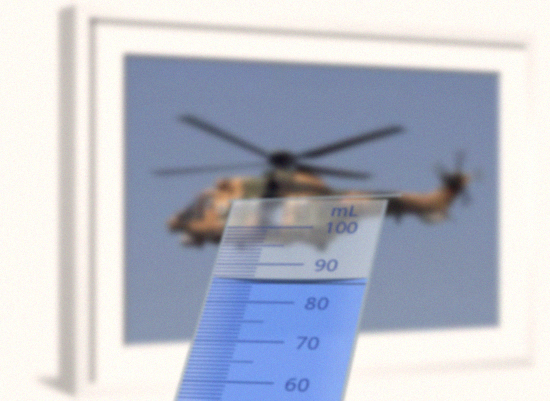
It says {"value": 85, "unit": "mL"}
